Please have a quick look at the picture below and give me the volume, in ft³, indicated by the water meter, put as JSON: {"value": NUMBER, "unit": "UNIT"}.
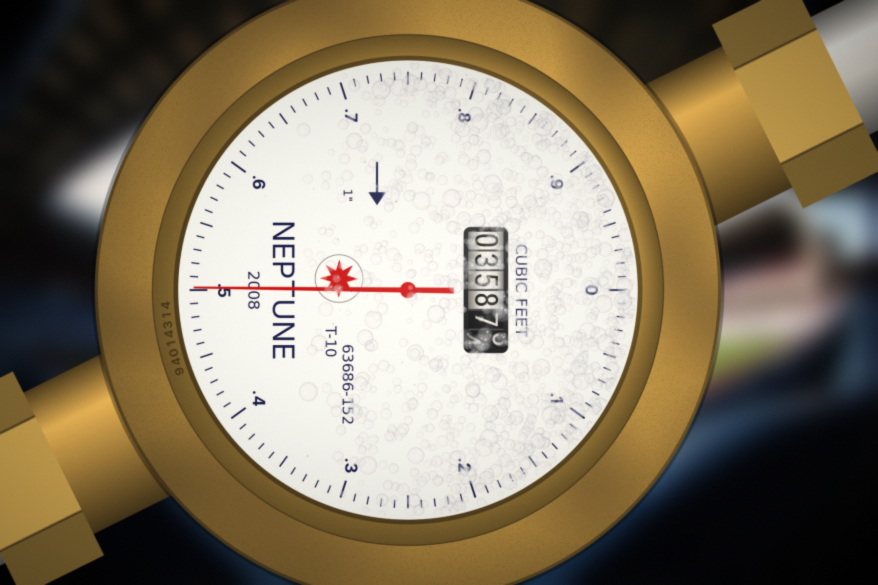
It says {"value": 35873.50, "unit": "ft³"}
